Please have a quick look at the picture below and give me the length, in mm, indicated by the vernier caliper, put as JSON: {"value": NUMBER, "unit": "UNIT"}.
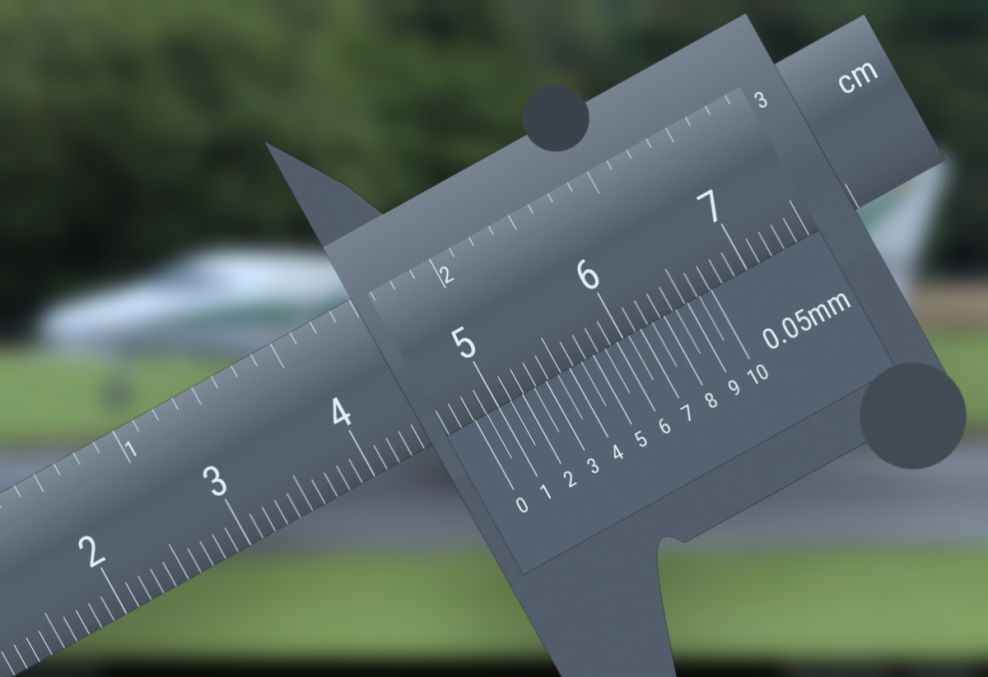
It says {"value": 48.1, "unit": "mm"}
